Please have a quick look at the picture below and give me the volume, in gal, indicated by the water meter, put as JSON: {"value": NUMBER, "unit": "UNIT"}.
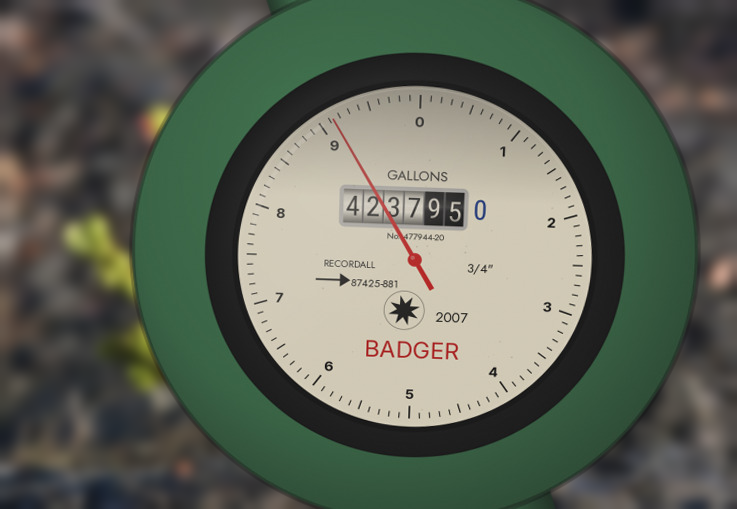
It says {"value": 4237949.1, "unit": "gal"}
